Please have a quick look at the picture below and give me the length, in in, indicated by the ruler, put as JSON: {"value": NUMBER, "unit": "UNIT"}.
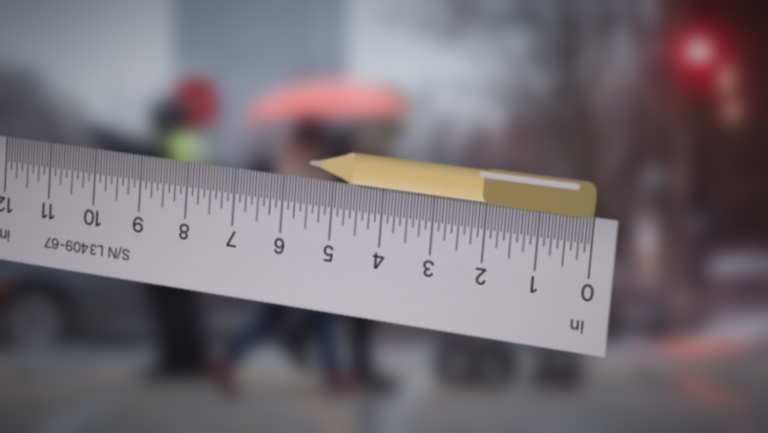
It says {"value": 5.5, "unit": "in"}
